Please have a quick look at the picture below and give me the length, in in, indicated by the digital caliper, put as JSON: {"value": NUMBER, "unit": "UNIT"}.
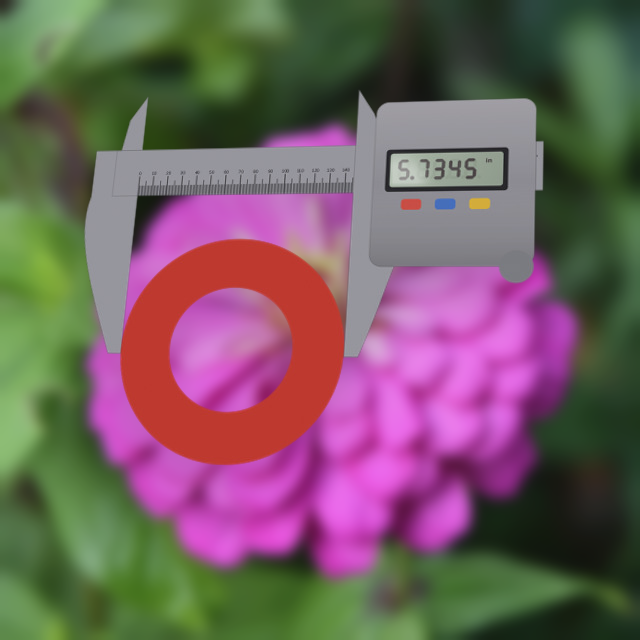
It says {"value": 5.7345, "unit": "in"}
